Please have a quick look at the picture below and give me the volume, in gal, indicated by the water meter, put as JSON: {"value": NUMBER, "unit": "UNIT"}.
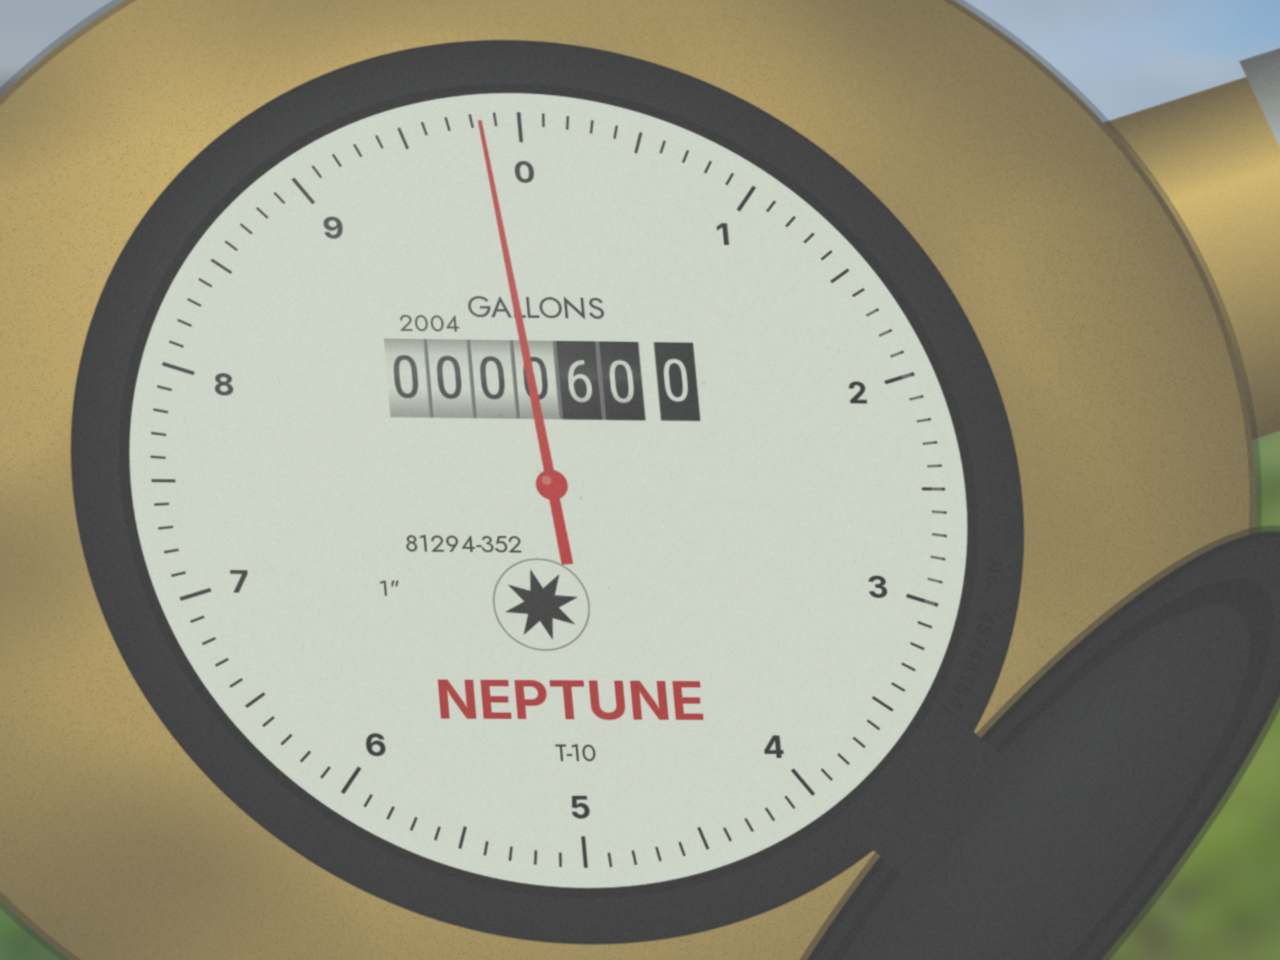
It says {"value": 599.8, "unit": "gal"}
